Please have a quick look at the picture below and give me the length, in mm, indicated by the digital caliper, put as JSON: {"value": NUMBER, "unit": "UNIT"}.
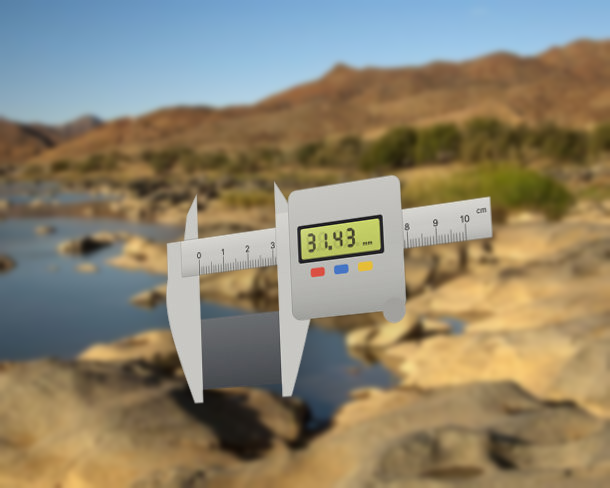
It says {"value": 31.43, "unit": "mm"}
